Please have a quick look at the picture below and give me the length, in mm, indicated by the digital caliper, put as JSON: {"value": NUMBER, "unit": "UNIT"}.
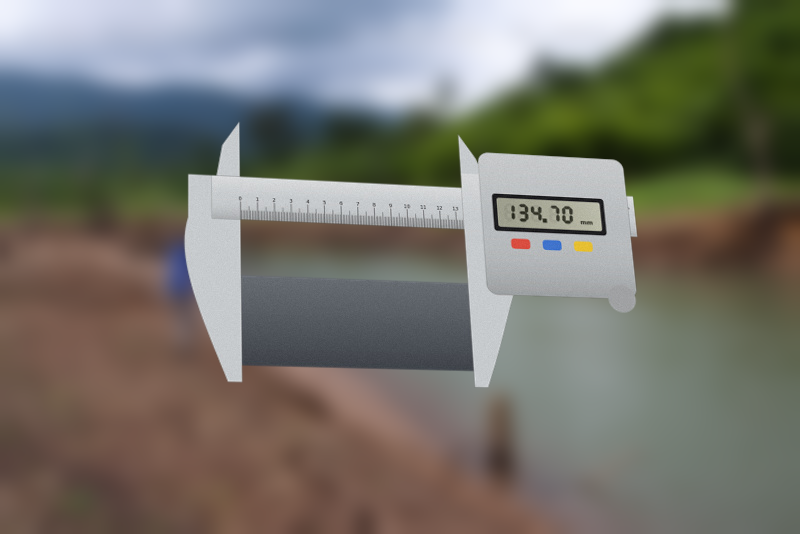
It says {"value": 134.70, "unit": "mm"}
